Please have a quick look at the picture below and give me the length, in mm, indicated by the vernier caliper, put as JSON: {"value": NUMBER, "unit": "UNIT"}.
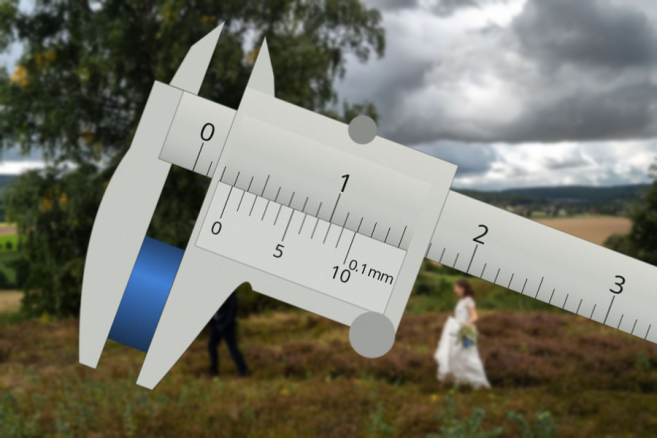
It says {"value": 2.9, "unit": "mm"}
